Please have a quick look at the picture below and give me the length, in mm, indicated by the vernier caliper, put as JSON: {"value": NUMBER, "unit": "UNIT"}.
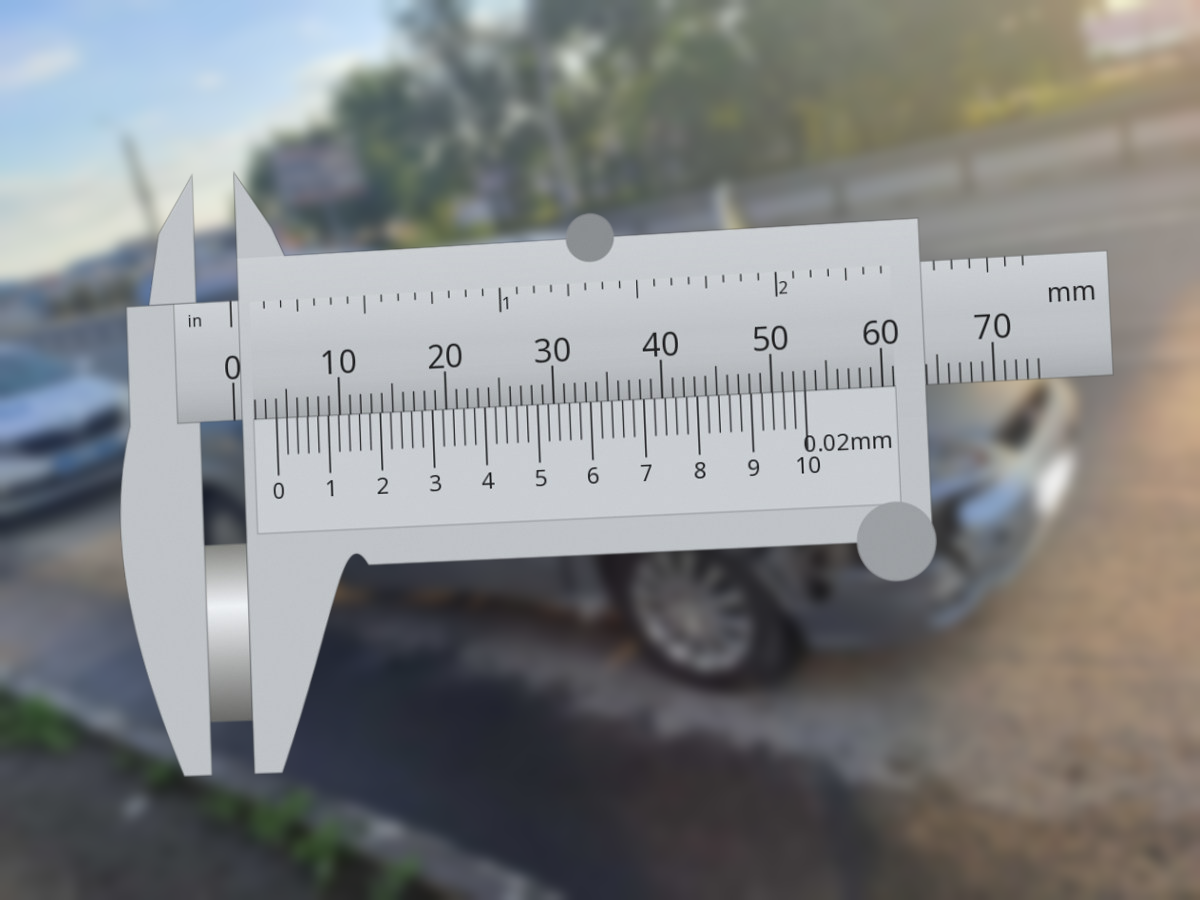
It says {"value": 4.0, "unit": "mm"}
